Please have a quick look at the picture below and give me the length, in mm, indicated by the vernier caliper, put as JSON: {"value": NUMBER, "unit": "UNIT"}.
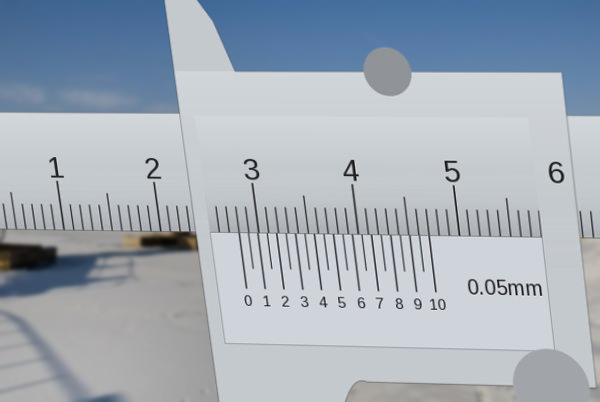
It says {"value": 28.0, "unit": "mm"}
